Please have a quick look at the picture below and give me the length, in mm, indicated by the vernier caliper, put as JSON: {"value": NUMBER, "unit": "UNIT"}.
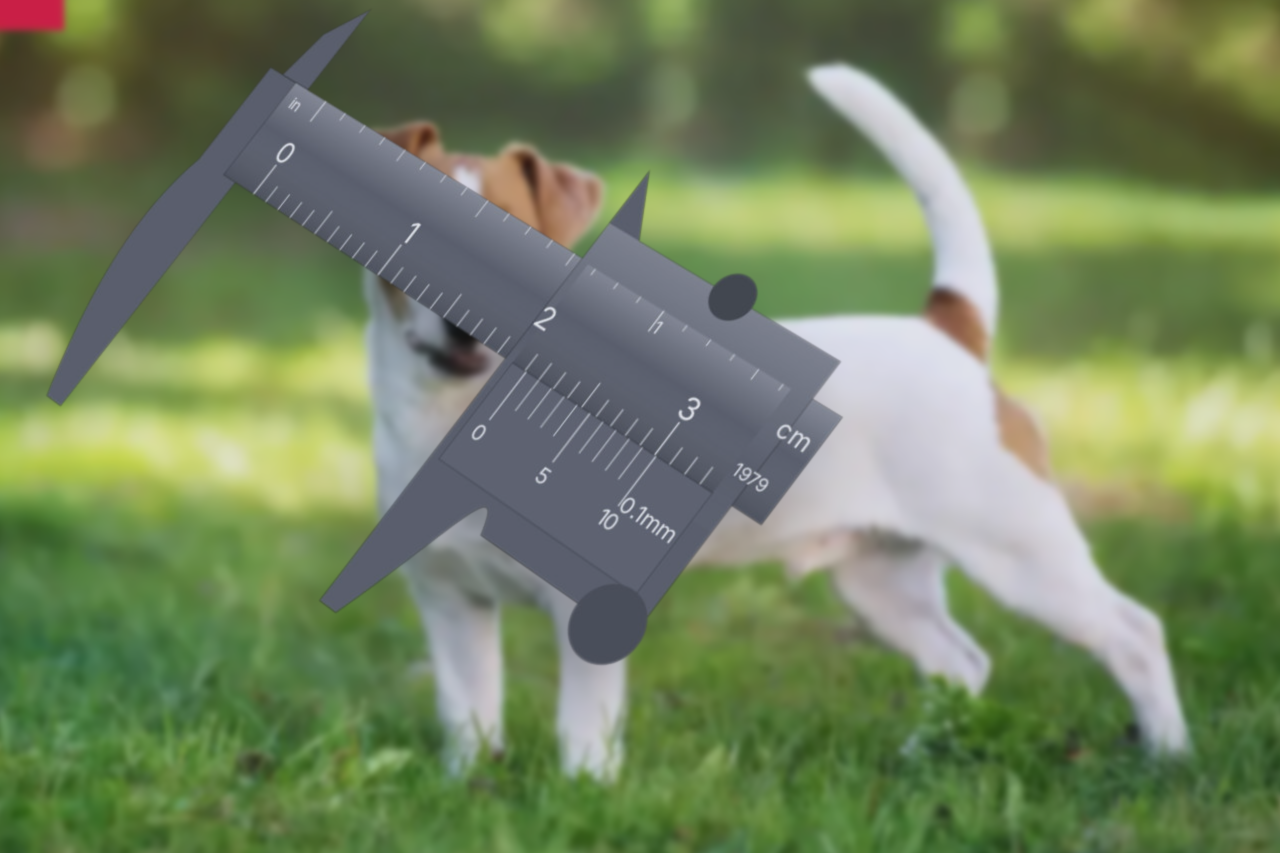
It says {"value": 21.1, "unit": "mm"}
